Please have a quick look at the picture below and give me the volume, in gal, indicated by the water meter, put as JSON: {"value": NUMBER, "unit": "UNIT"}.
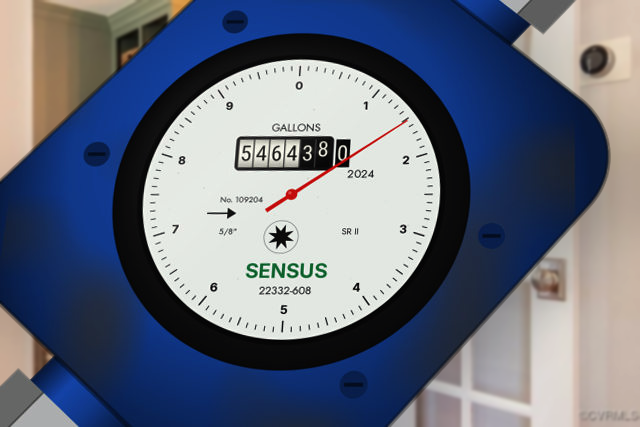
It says {"value": 5464381.5, "unit": "gal"}
